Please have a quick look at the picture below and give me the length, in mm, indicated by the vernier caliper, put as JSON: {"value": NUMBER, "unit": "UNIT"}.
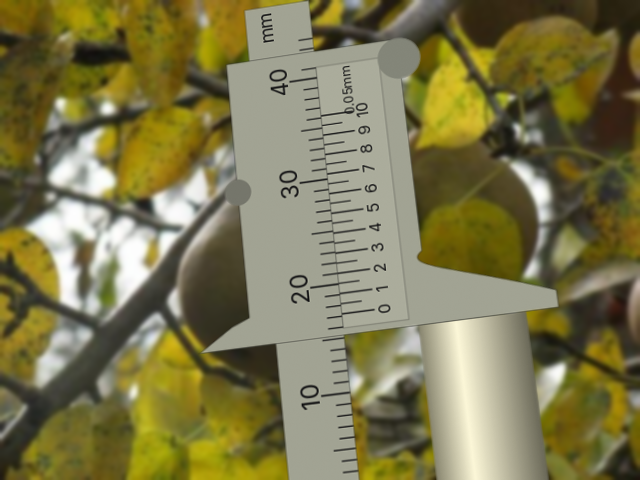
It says {"value": 17.2, "unit": "mm"}
